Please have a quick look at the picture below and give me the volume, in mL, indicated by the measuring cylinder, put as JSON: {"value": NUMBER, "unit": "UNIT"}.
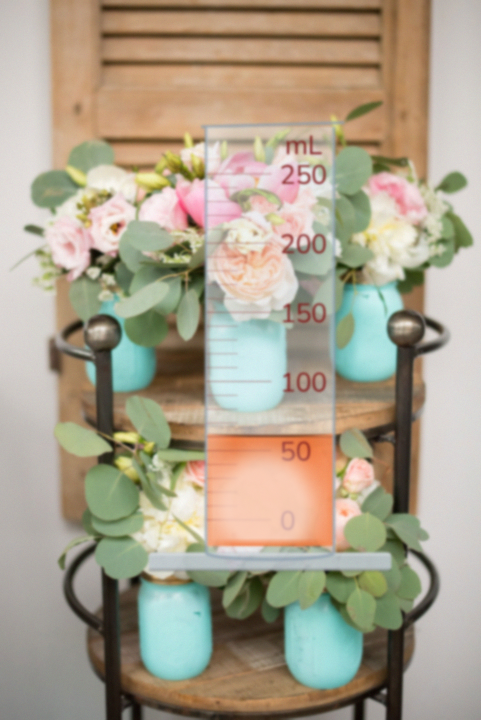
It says {"value": 60, "unit": "mL"}
